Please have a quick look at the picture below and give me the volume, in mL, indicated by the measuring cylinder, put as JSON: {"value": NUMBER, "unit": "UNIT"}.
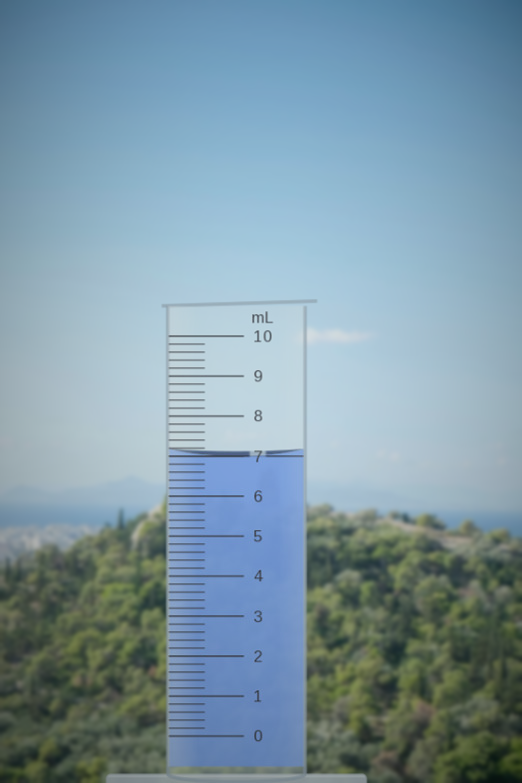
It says {"value": 7, "unit": "mL"}
